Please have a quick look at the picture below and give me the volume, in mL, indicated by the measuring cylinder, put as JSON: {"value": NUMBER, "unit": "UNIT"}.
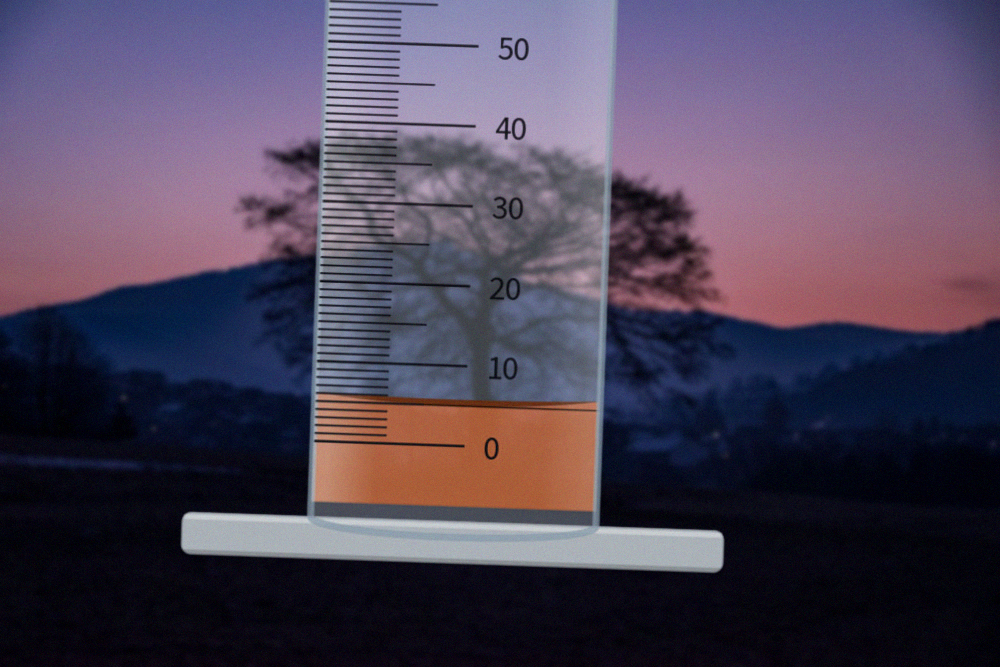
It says {"value": 5, "unit": "mL"}
